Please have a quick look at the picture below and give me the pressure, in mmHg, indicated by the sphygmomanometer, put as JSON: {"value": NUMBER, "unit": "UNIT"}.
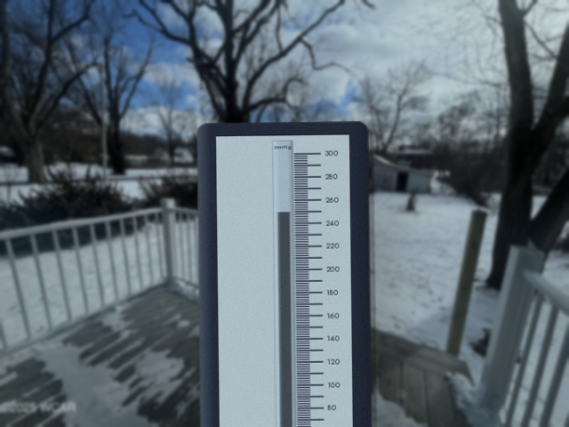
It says {"value": 250, "unit": "mmHg"}
